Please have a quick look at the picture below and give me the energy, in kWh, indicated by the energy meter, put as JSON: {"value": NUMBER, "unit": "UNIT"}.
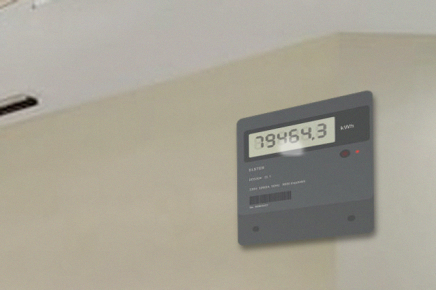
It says {"value": 79464.3, "unit": "kWh"}
